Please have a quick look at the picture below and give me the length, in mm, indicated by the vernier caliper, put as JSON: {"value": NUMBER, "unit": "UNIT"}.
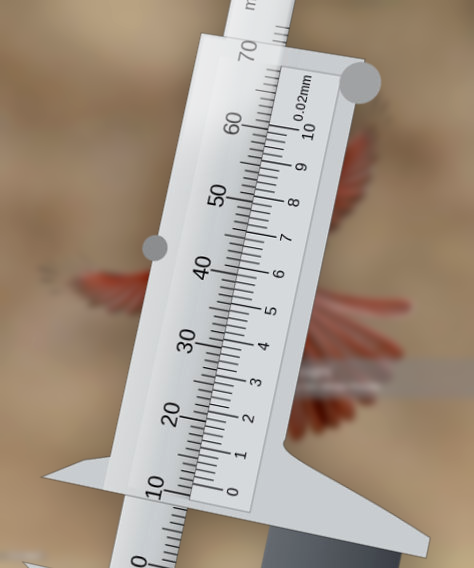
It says {"value": 11.6, "unit": "mm"}
